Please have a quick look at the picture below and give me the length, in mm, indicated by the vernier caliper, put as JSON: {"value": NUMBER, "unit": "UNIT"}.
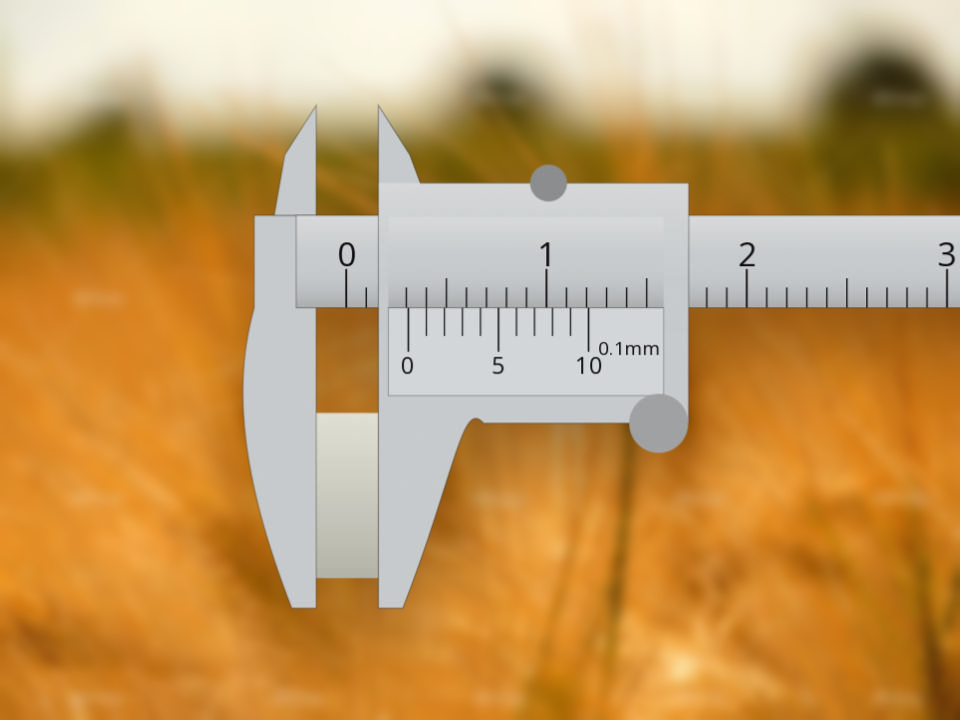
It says {"value": 3.1, "unit": "mm"}
